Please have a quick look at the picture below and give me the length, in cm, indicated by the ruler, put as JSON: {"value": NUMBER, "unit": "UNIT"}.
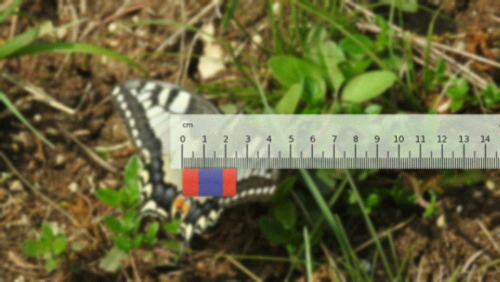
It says {"value": 2.5, "unit": "cm"}
